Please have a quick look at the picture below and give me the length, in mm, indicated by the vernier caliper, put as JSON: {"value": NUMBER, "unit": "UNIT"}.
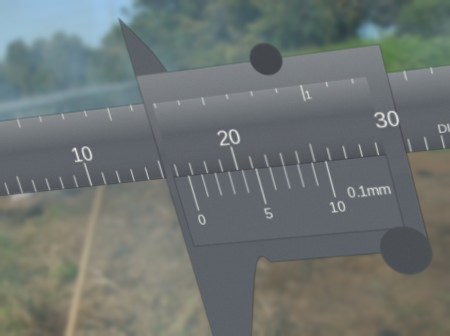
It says {"value": 16.7, "unit": "mm"}
